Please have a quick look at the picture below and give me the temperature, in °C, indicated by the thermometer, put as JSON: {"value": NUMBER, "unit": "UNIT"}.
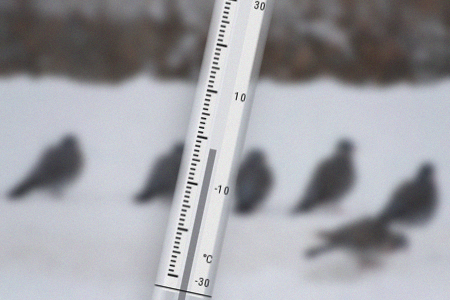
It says {"value": -2, "unit": "°C"}
